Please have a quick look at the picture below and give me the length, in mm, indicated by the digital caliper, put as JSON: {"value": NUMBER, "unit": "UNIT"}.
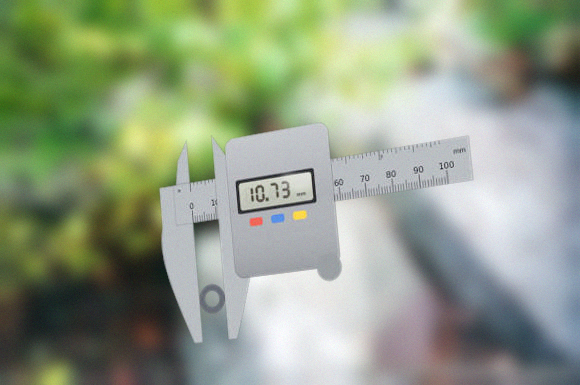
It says {"value": 10.73, "unit": "mm"}
